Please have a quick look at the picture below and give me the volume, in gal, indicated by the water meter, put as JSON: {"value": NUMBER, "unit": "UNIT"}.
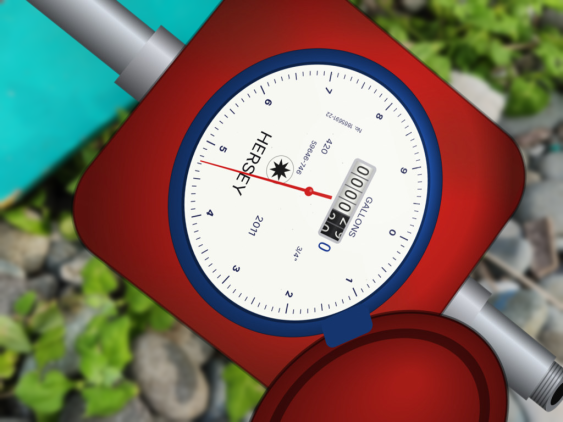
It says {"value": 294.7, "unit": "gal"}
